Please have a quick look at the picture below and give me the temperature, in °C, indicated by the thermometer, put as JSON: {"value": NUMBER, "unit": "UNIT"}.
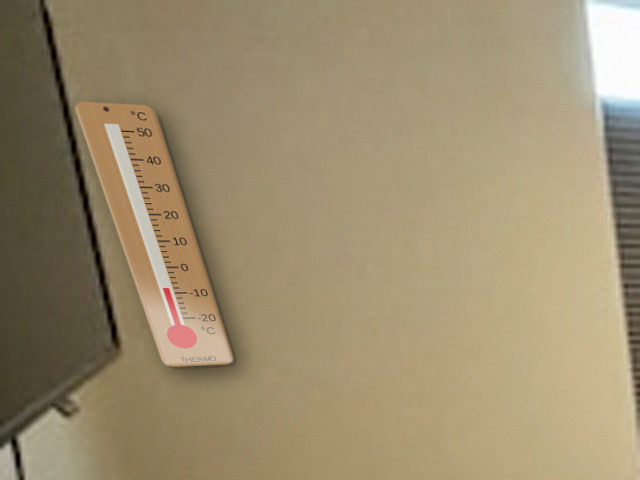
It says {"value": -8, "unit": "°C"}
